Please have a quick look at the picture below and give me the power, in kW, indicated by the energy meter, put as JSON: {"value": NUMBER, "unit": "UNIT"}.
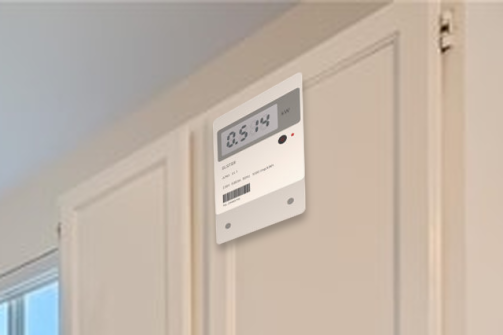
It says {"value": 0.514, "unit": "kW"}
